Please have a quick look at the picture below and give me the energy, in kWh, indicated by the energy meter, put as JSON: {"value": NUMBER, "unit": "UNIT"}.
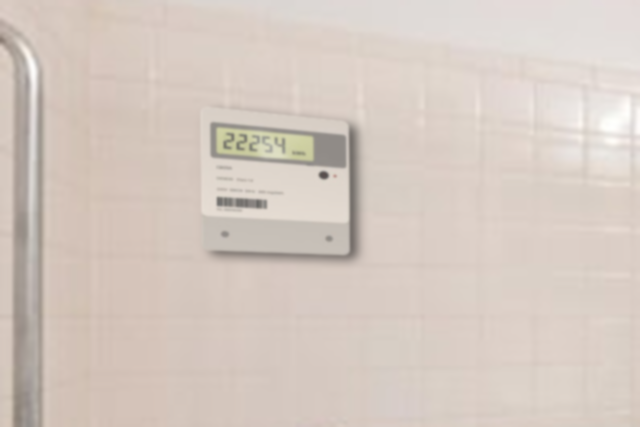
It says {"value": 22254, "unit": "kWh"}
